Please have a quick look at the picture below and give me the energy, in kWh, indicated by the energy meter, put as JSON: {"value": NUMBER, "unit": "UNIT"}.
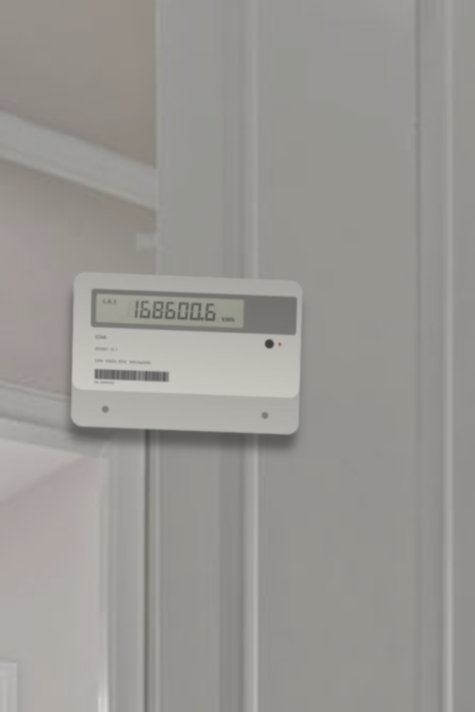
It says {"value": 168600.6, "unit": "kWh"}
